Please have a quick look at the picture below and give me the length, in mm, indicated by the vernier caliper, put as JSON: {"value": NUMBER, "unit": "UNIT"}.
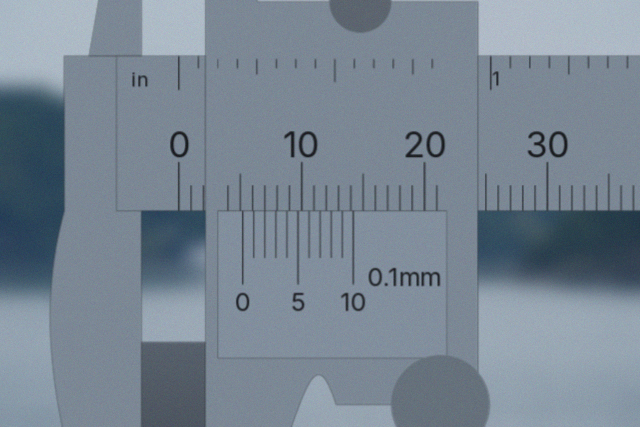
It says {"value": 5.2, "unit": "mm"}
